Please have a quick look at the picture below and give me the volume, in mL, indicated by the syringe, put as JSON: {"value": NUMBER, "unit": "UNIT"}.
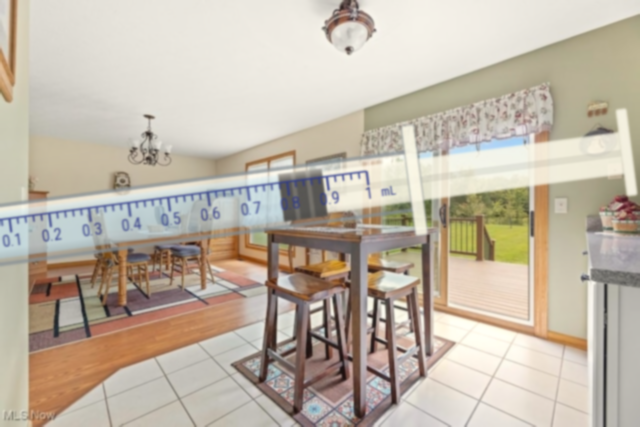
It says {"value": 0.78, "unit": "mL"}
